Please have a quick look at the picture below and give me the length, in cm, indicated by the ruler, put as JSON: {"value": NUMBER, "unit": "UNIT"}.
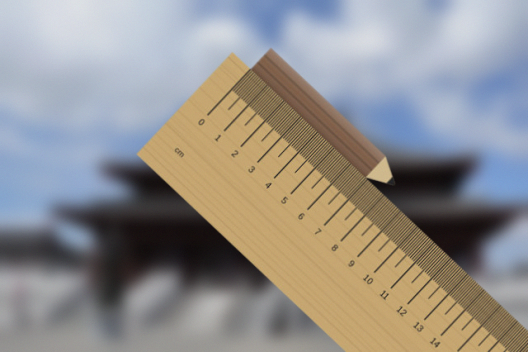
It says {"value": 8, "unit": "cm"}
